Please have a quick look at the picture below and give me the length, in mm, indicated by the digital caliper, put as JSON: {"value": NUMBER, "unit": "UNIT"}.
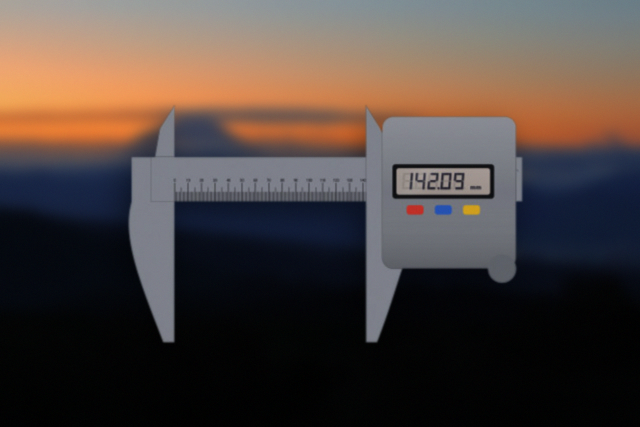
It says {"value": 142.09, "unit": "mm"}
